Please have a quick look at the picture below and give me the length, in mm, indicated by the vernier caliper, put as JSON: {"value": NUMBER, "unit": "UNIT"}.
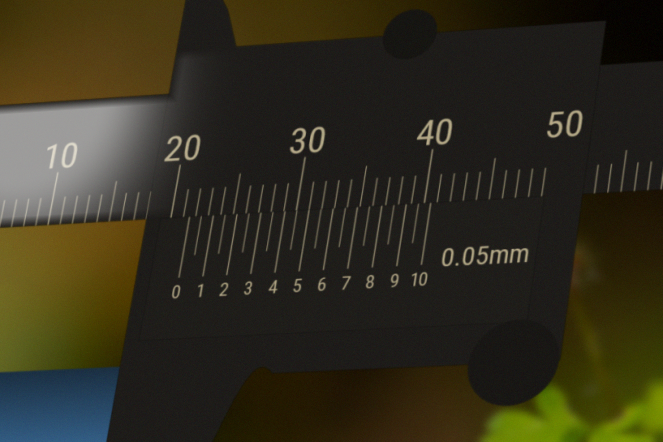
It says {"value": 21.5, "unit": "mm"}
